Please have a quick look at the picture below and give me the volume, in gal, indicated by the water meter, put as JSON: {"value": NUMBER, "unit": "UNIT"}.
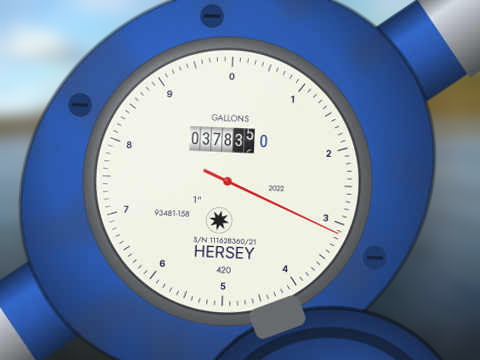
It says {"value": 378353.1, "unit": "gal"}
